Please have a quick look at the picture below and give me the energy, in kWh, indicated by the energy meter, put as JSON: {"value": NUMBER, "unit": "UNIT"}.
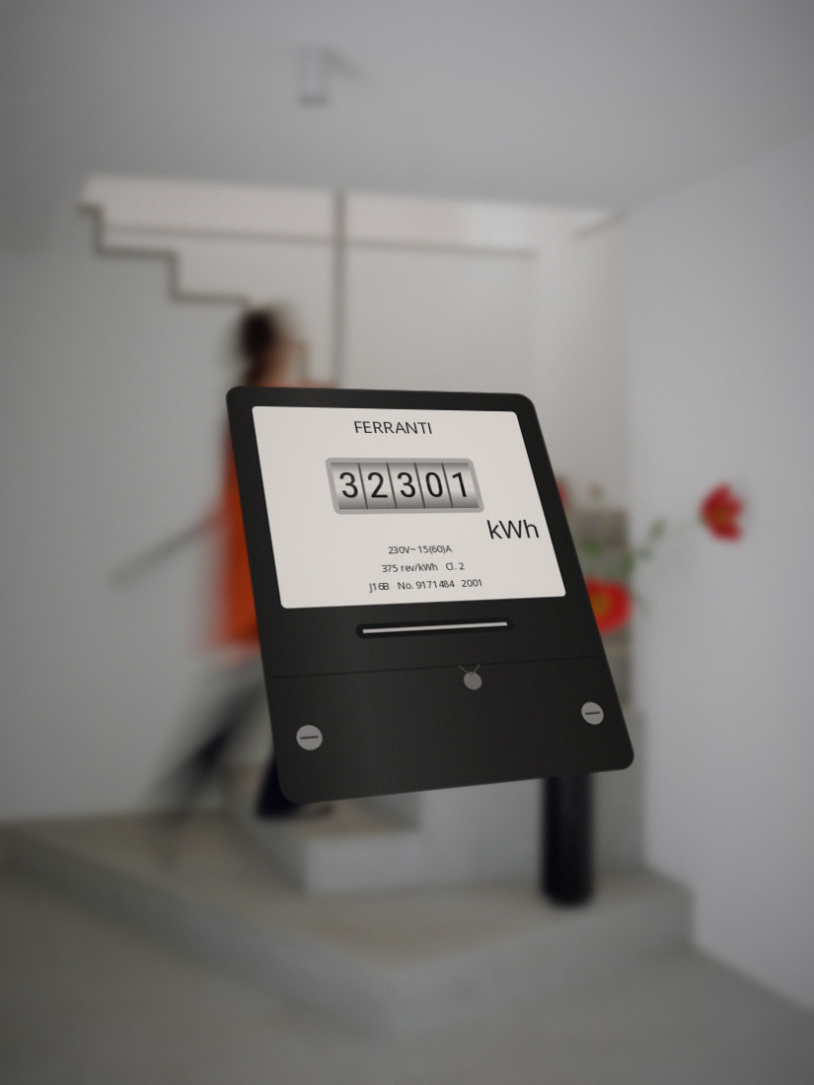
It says {"value": 32301, "unit": "kWh"}
